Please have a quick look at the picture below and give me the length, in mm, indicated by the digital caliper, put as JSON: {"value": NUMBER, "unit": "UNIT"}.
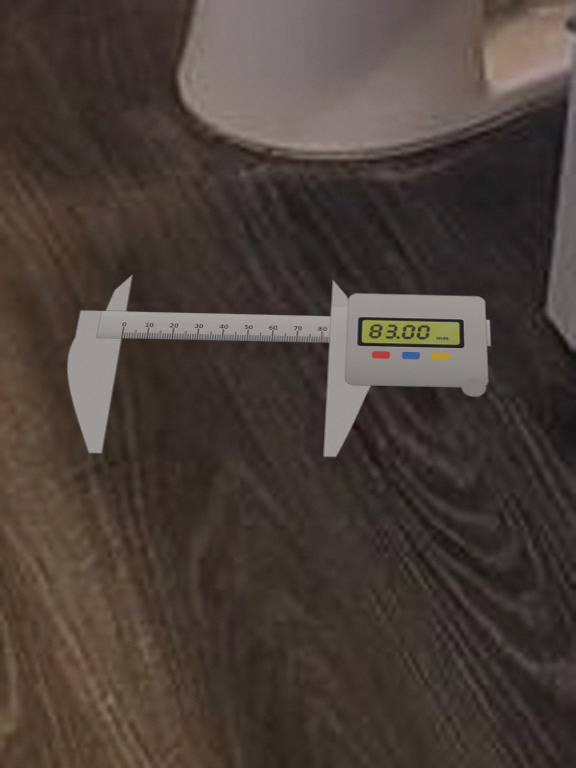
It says {"value": 83.00, "unit": "mm"}
